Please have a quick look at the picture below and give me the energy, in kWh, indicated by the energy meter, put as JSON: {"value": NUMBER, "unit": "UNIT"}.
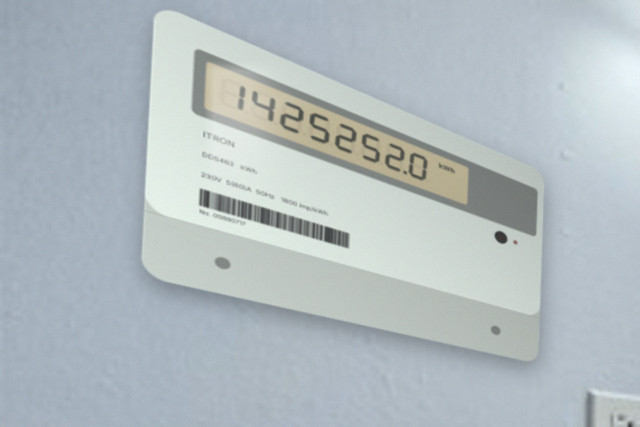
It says {"value": 1425252.0, "unit": "kWh"}
